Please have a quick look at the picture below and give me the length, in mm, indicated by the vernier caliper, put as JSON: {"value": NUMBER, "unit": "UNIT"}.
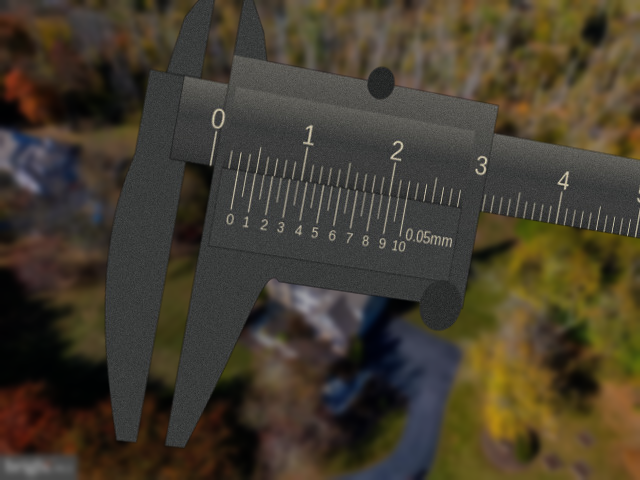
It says {"value": 3.0, "unit": "mm"}
